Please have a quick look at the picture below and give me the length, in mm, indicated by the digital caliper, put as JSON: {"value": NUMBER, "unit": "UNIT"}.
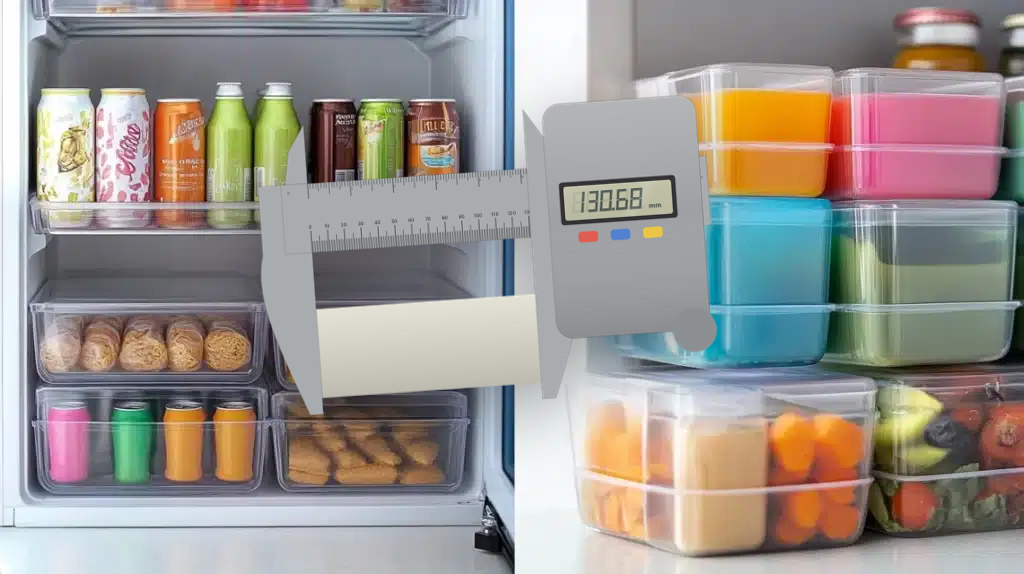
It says {"value": 130.68, "unit": "mm"}
